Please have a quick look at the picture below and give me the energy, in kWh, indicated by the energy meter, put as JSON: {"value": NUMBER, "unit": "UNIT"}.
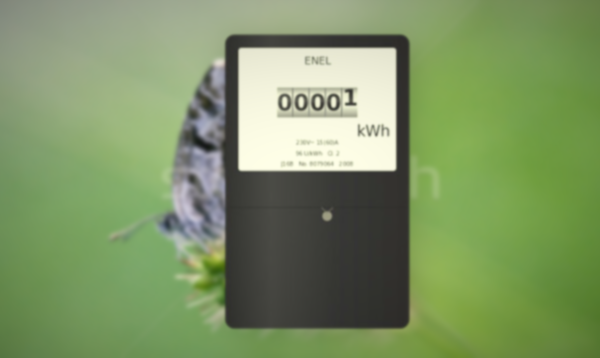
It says {"value": 1, "unit": "kWh"}
